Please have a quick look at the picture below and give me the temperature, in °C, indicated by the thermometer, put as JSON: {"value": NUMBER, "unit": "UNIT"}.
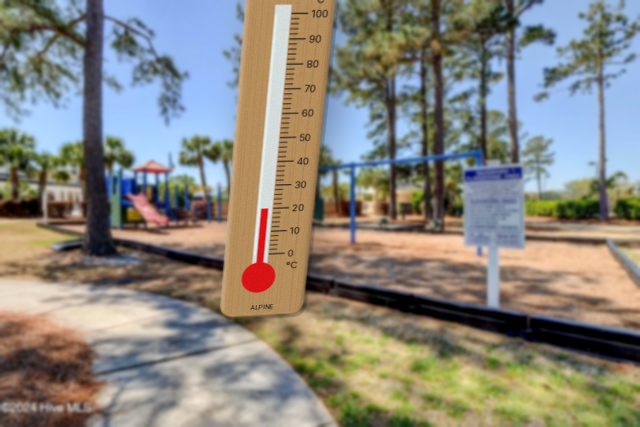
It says {"value": 20, "unit": "°C"}
